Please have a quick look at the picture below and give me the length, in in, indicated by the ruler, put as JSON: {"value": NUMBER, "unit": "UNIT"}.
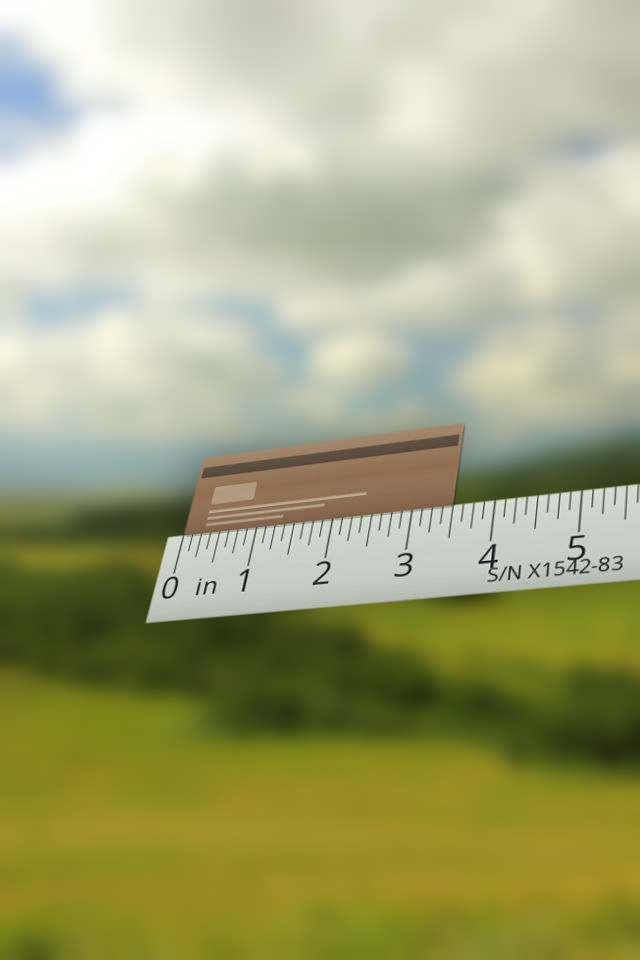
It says {"value": 3.5, "unit": "in"}
